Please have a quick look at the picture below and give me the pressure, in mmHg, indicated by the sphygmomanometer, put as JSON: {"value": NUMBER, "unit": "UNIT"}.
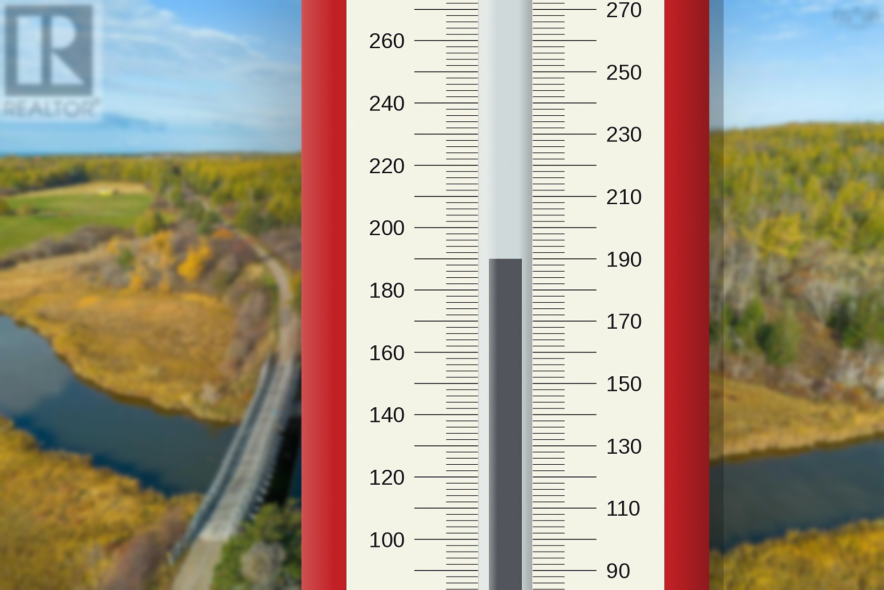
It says {"value": 190, "unit": "mmHg"}
